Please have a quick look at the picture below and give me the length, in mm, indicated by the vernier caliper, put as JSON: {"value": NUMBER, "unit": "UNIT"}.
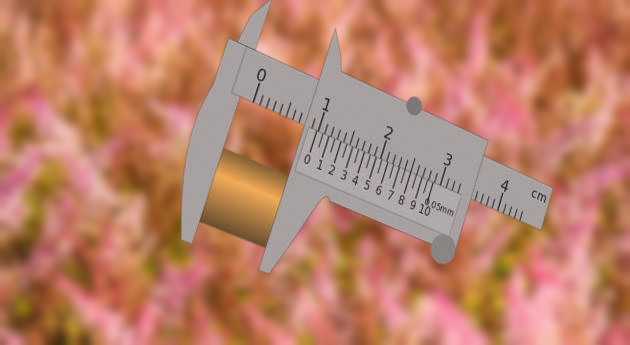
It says {"value": 9.8, "unit": "mm"}
